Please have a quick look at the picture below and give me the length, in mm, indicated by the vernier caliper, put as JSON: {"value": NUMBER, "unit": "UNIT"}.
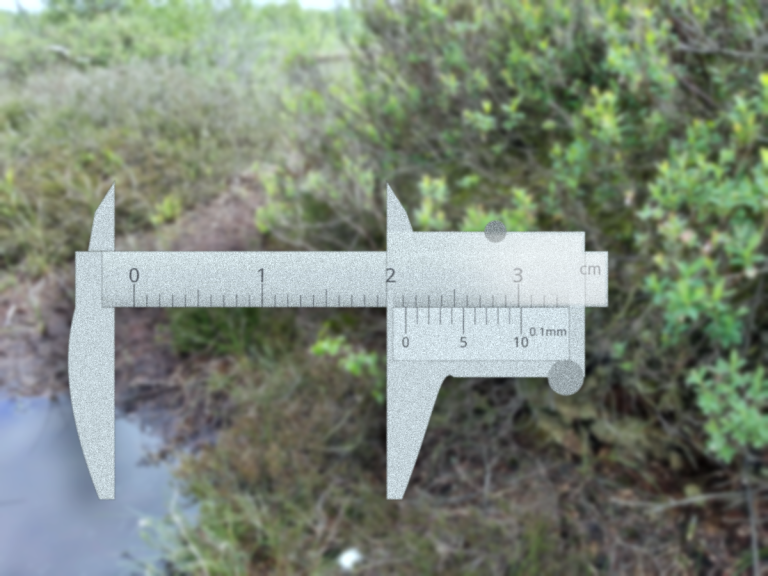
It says {"value": 21.2, "unit": "mm"}
